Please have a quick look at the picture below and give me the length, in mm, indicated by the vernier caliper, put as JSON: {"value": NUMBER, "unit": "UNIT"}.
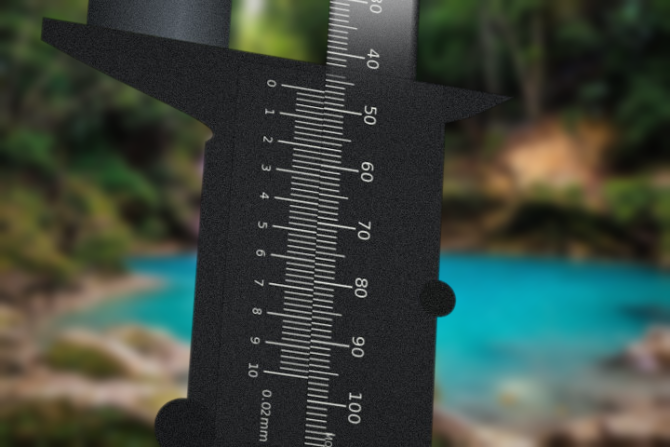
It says {"value": 47.2, "unit": "mm"}
